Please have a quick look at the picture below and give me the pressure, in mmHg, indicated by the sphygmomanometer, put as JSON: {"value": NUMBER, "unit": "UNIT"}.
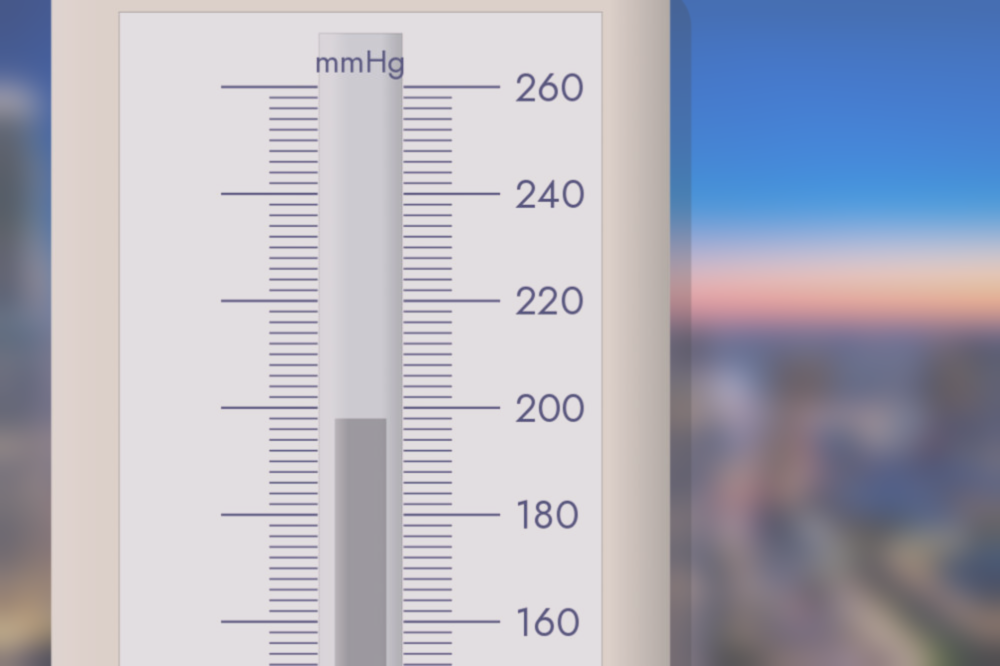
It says {"value": 198, "unit": "mmHg"}
